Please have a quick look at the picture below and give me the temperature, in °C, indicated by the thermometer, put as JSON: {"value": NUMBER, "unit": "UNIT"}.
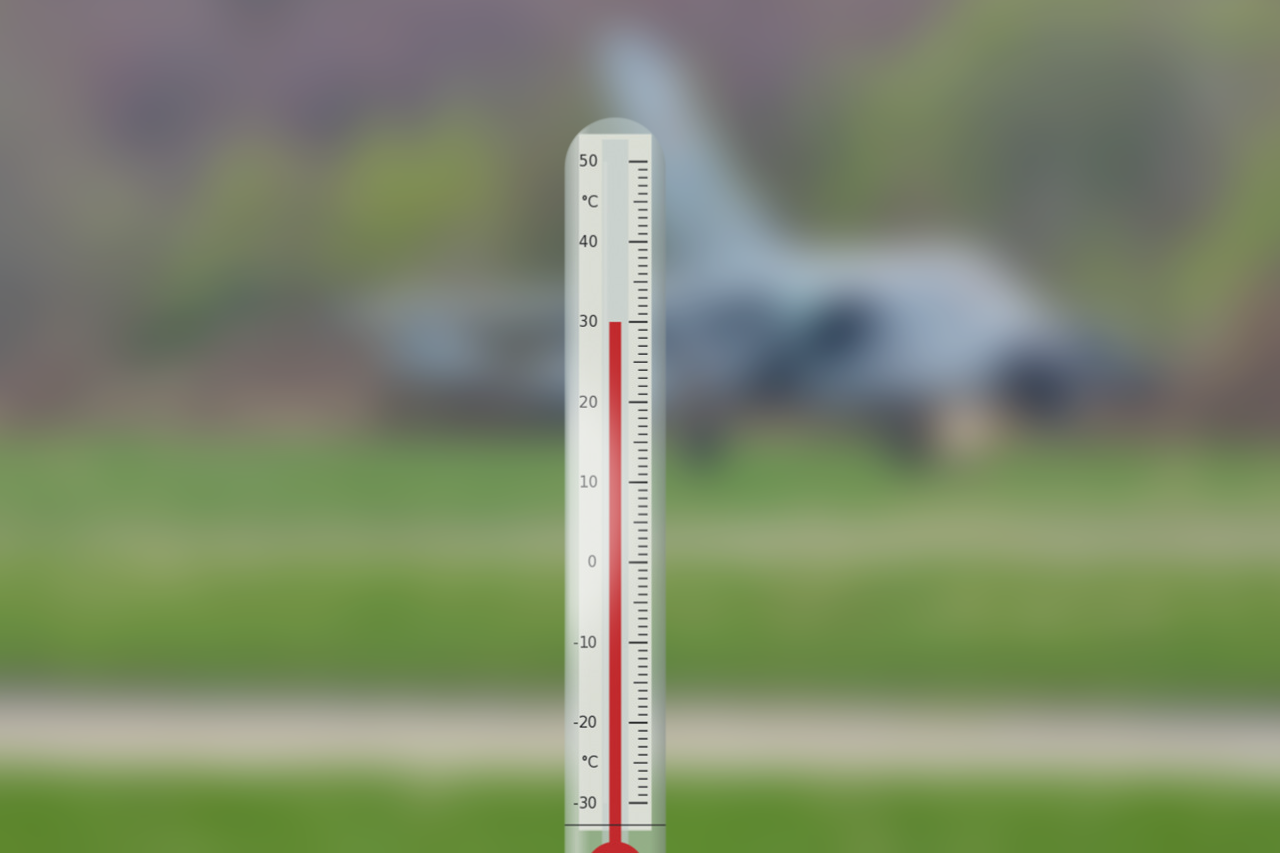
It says {"value": 30, "unit": "°C"}
